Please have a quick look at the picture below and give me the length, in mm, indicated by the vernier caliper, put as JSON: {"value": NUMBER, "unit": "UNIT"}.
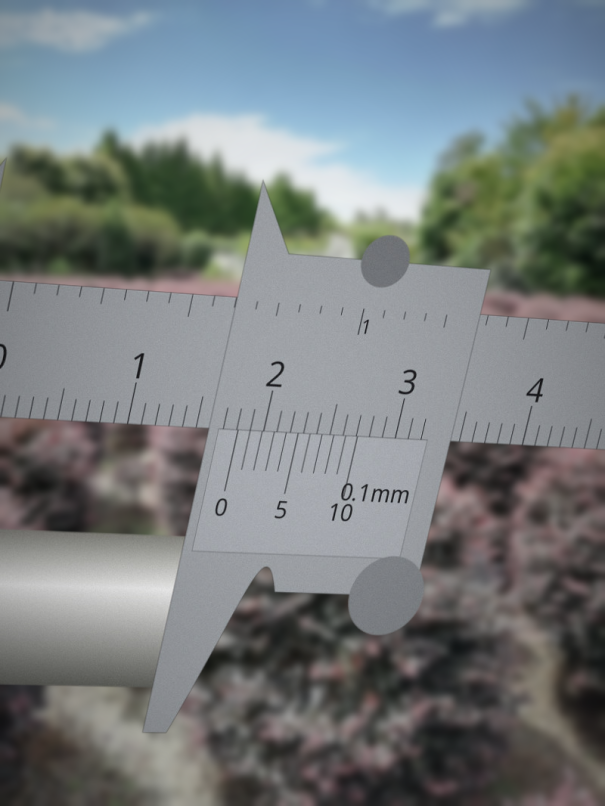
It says {"value": 18.1, "unit": "mm"}
